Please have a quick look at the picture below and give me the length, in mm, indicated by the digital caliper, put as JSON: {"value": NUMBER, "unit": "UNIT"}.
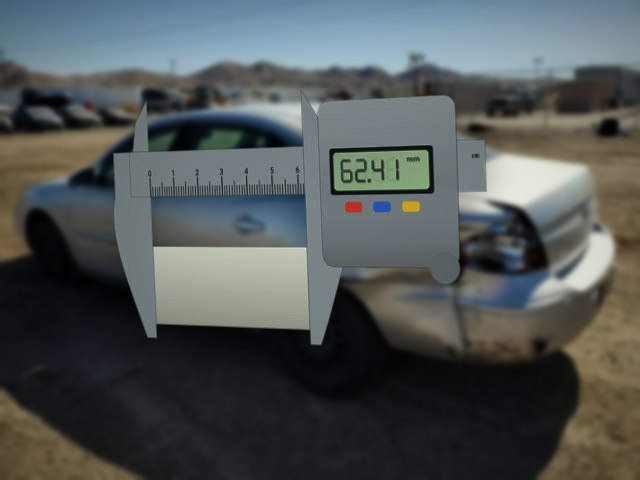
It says {"value": 62.41, "unit": "mm"}
